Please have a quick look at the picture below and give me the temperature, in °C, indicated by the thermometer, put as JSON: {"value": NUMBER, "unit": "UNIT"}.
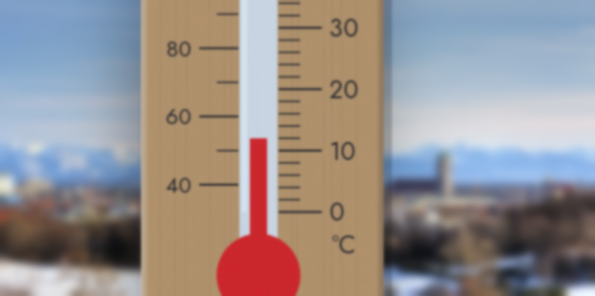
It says {"value": 12, "unit": "°C"}
